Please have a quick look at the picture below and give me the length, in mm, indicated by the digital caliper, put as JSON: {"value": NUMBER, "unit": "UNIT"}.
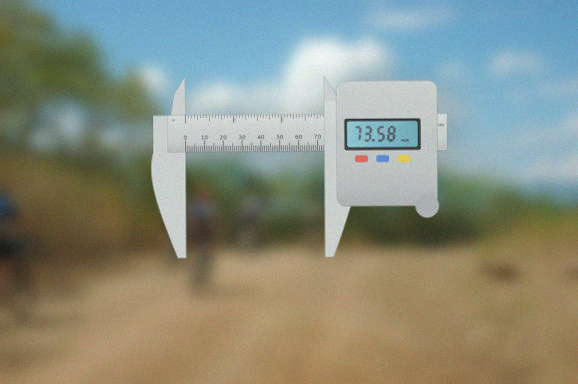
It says {"value": 73.58, "unit": "mm"}
